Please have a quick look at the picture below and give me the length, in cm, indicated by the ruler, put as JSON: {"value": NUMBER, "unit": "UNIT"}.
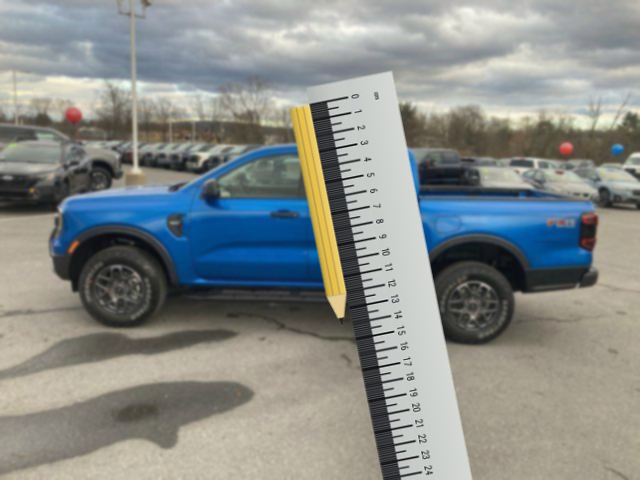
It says {"value": 14, "unit": "cm"}
